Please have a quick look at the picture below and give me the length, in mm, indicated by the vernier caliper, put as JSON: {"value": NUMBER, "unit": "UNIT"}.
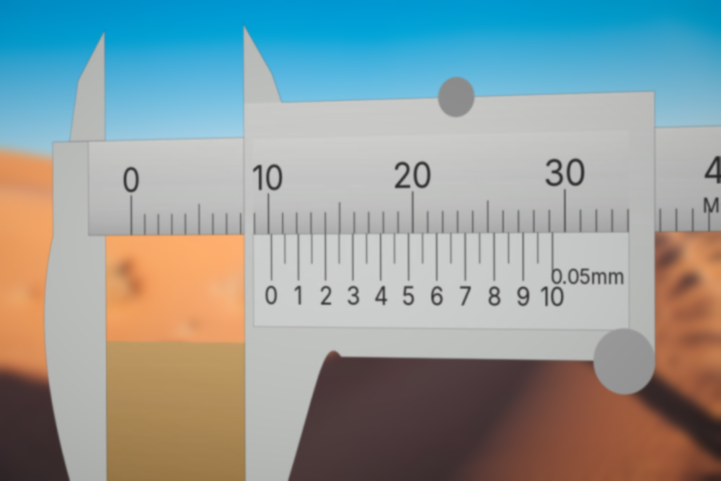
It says {"value": 10.2, "unit": "mm"}
